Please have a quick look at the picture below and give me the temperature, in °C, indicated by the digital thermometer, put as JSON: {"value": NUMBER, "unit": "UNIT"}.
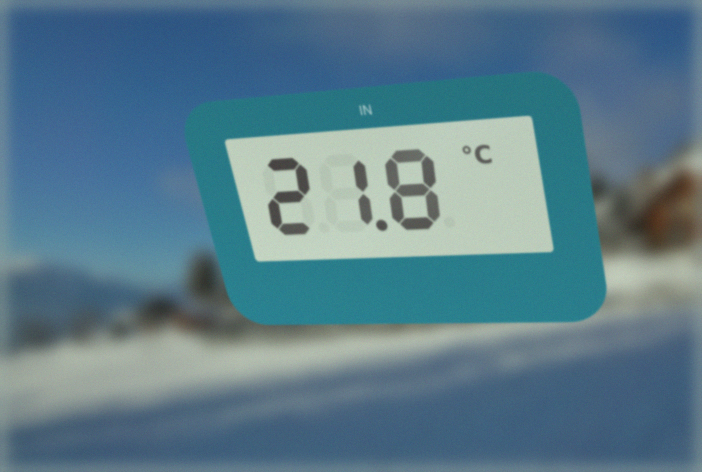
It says {"value": 21.8, "unit": "°C"}
